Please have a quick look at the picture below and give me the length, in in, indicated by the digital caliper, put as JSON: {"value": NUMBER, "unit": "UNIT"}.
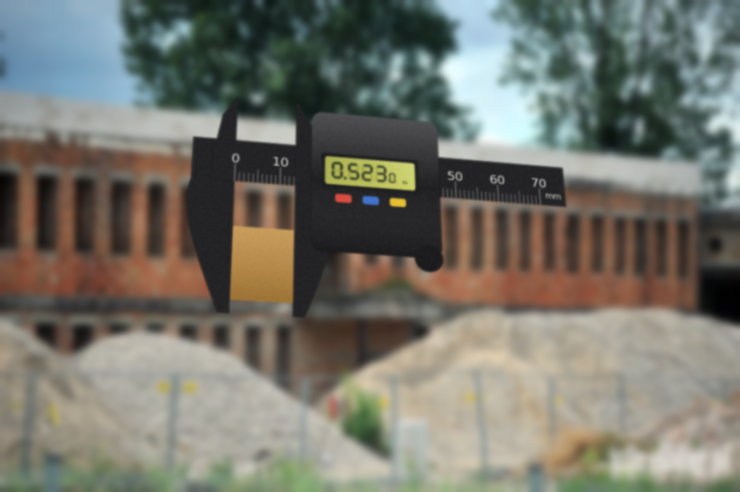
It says {"value": 0.5230, "unit": "in"}
